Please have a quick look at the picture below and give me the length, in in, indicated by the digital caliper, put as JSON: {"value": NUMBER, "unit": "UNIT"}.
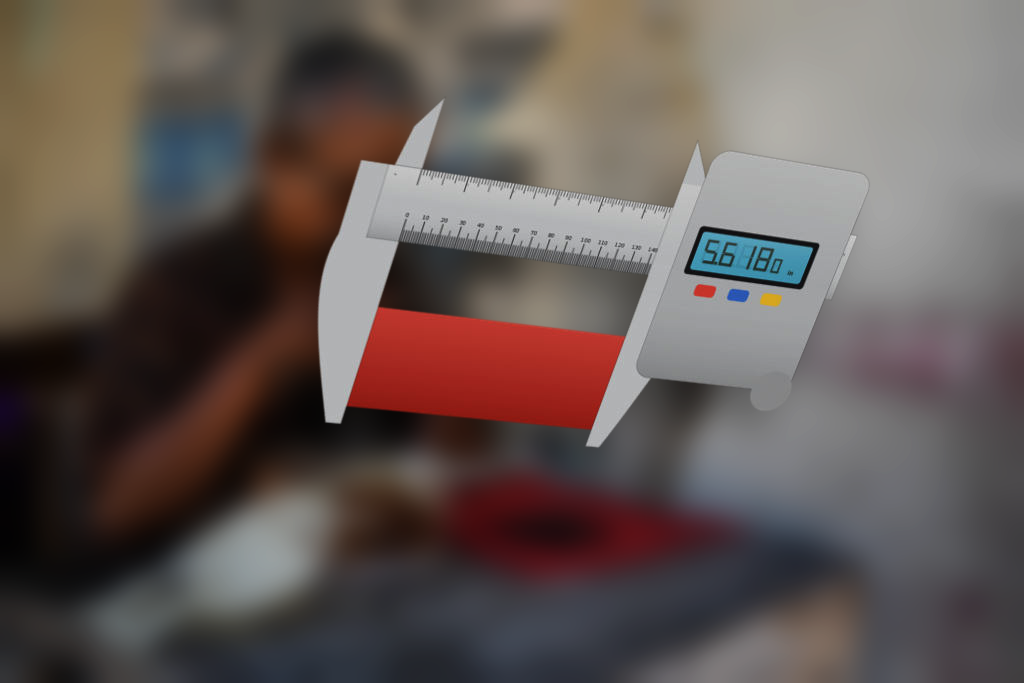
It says {"value": 5.6180, "unit": "in"}
